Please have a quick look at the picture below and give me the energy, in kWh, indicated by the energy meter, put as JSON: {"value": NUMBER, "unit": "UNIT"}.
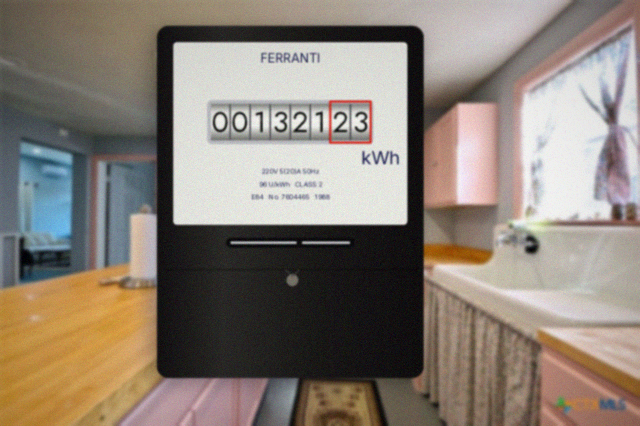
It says {"value": 1321.23, "unit": "kWh"}
